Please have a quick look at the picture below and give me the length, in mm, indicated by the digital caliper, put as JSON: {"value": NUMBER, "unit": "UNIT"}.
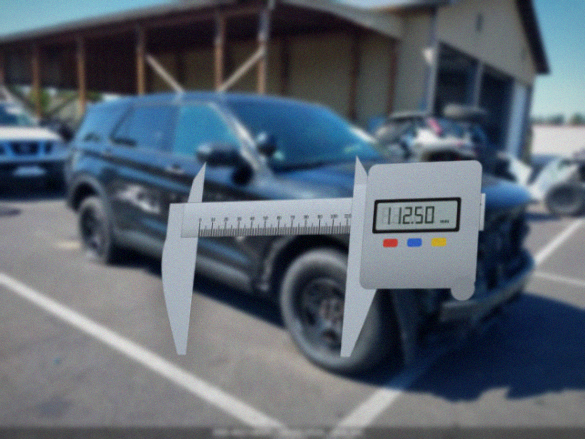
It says {"value": 112.50, "unit": "mm"}
